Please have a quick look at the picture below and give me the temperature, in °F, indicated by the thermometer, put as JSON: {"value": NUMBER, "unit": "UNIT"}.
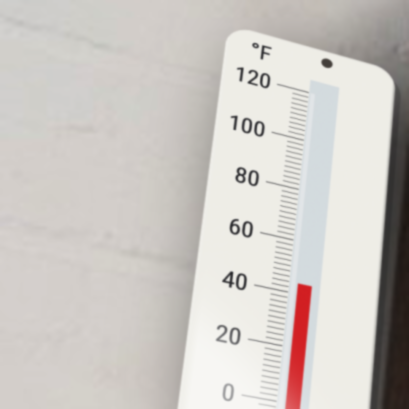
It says {"value": 44, "unit": "°F"}
